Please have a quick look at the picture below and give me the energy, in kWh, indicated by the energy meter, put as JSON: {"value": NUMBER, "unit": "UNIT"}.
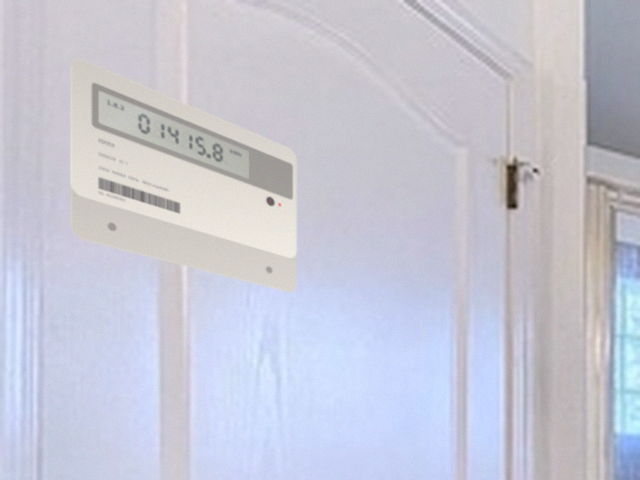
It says {"value": 1415.8, "unit": "kWh"}
